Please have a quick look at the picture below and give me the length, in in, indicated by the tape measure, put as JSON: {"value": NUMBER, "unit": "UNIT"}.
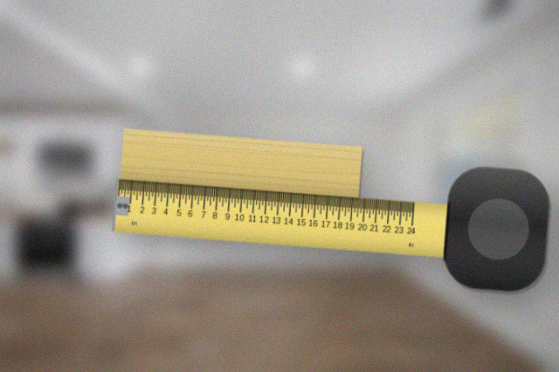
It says {"value": 19.5, "unit": "in"}
